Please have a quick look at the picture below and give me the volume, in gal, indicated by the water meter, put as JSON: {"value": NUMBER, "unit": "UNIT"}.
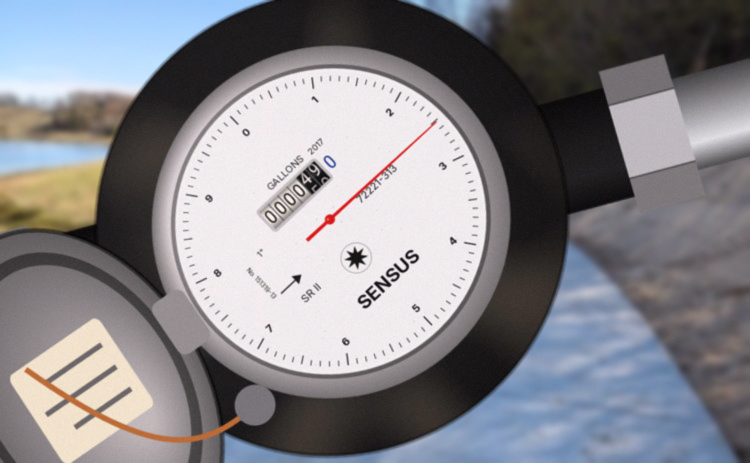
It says {"value": 492.5, "unit": "gal"}
